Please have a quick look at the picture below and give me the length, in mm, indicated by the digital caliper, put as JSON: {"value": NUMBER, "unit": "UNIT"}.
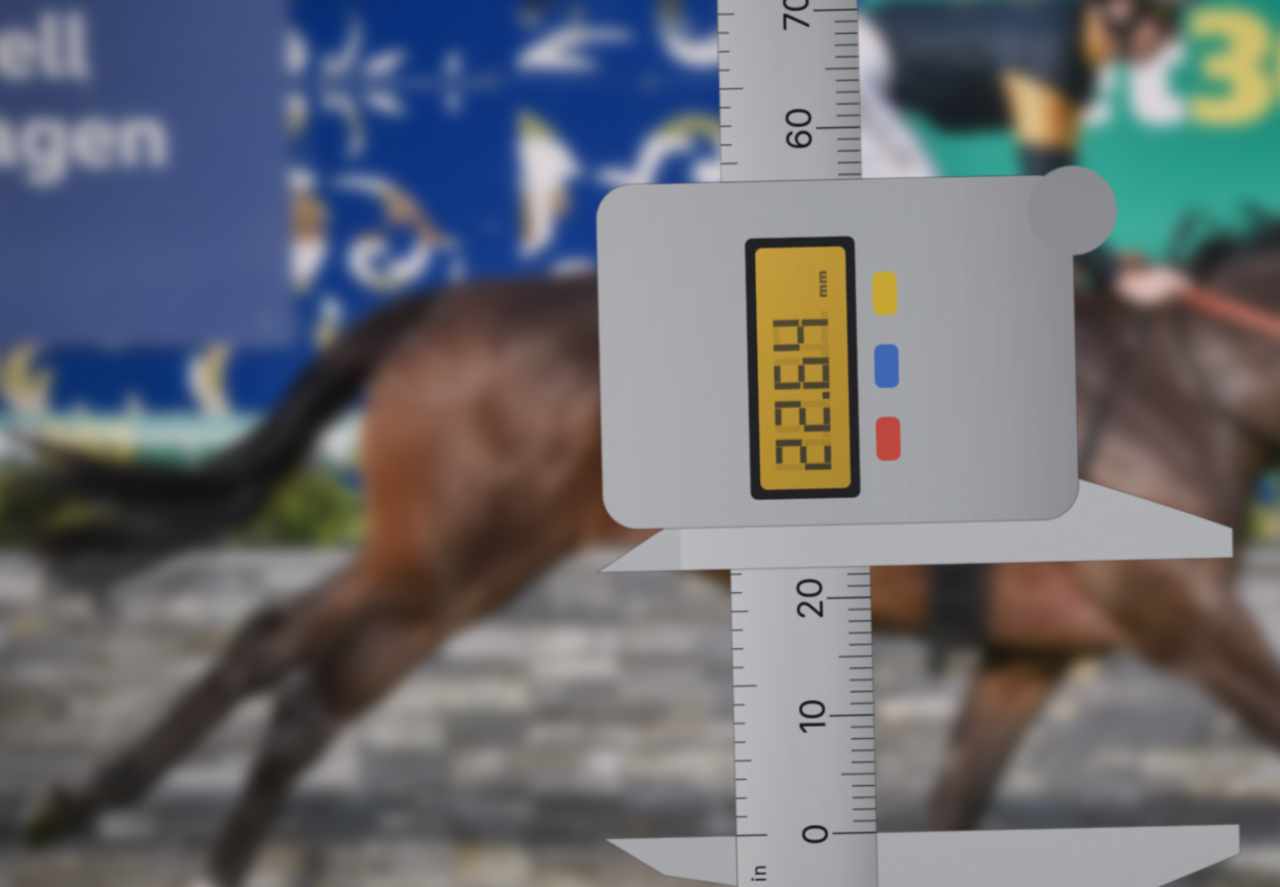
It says {"value": 22.64, "unit": "mm"}
